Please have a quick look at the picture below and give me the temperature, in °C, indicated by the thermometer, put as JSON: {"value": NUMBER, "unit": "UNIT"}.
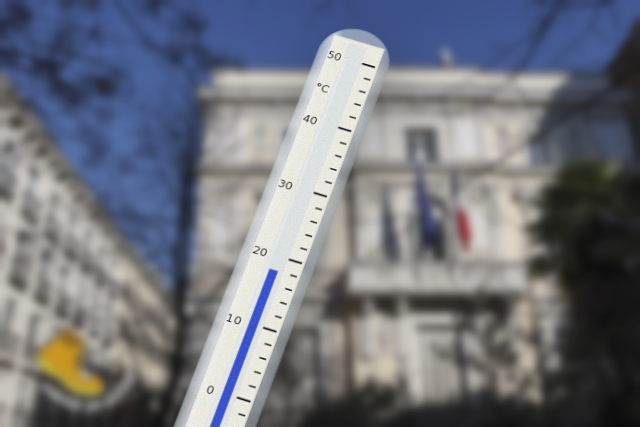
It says {"value": 18, "unit": "°C"}
